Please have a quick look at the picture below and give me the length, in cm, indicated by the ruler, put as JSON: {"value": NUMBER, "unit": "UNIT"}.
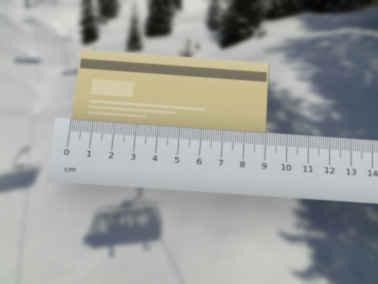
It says {"value": 9, "unit": "cm"}
